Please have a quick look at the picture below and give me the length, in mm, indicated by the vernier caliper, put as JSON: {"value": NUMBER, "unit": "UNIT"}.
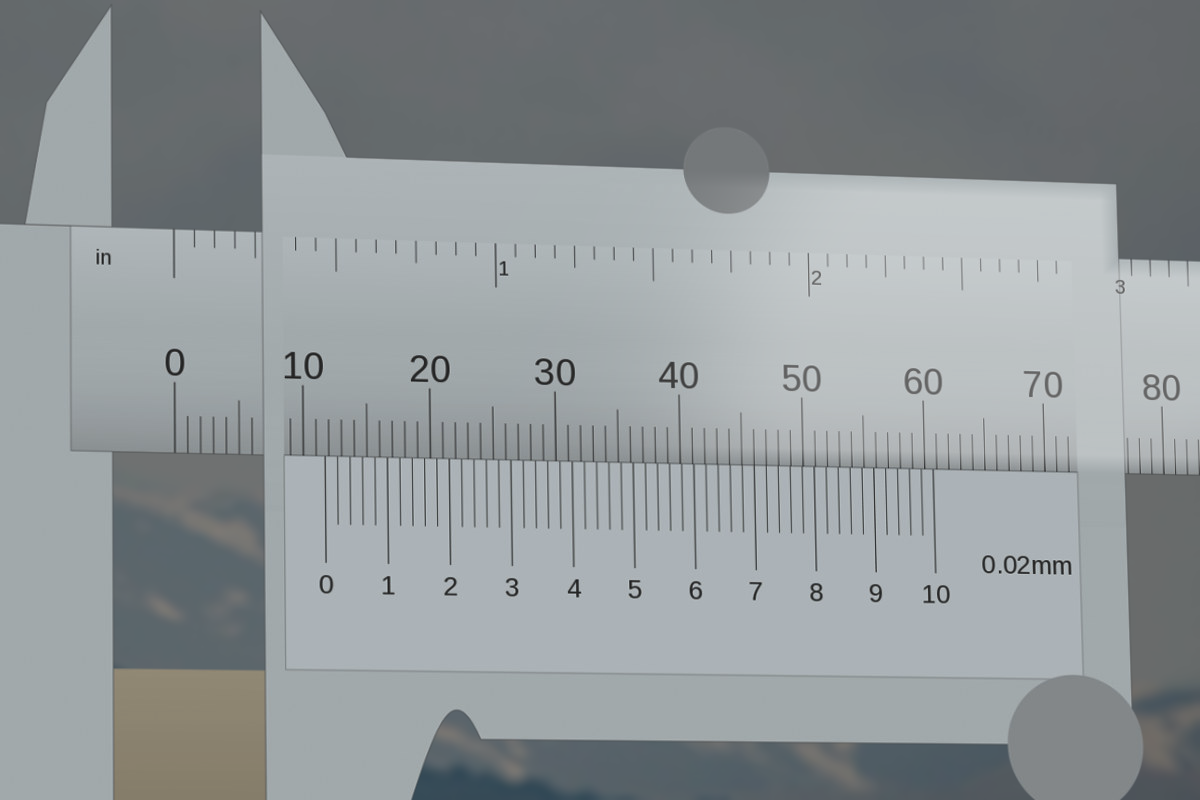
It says {"value": 11.7, "unit": "mm"}
